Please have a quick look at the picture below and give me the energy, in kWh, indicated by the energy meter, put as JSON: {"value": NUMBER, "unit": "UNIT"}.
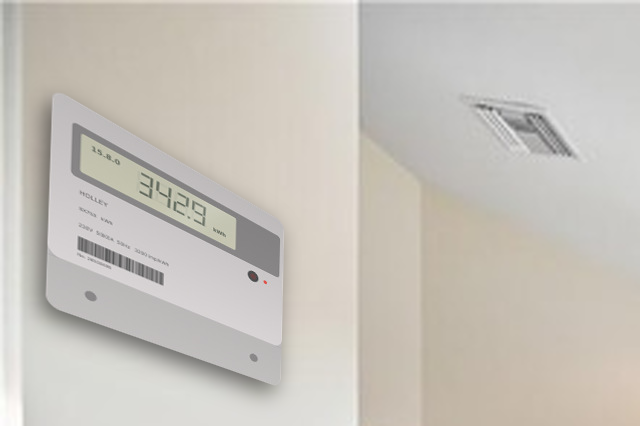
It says {"value": 342.9, "unit": "kWh"}
